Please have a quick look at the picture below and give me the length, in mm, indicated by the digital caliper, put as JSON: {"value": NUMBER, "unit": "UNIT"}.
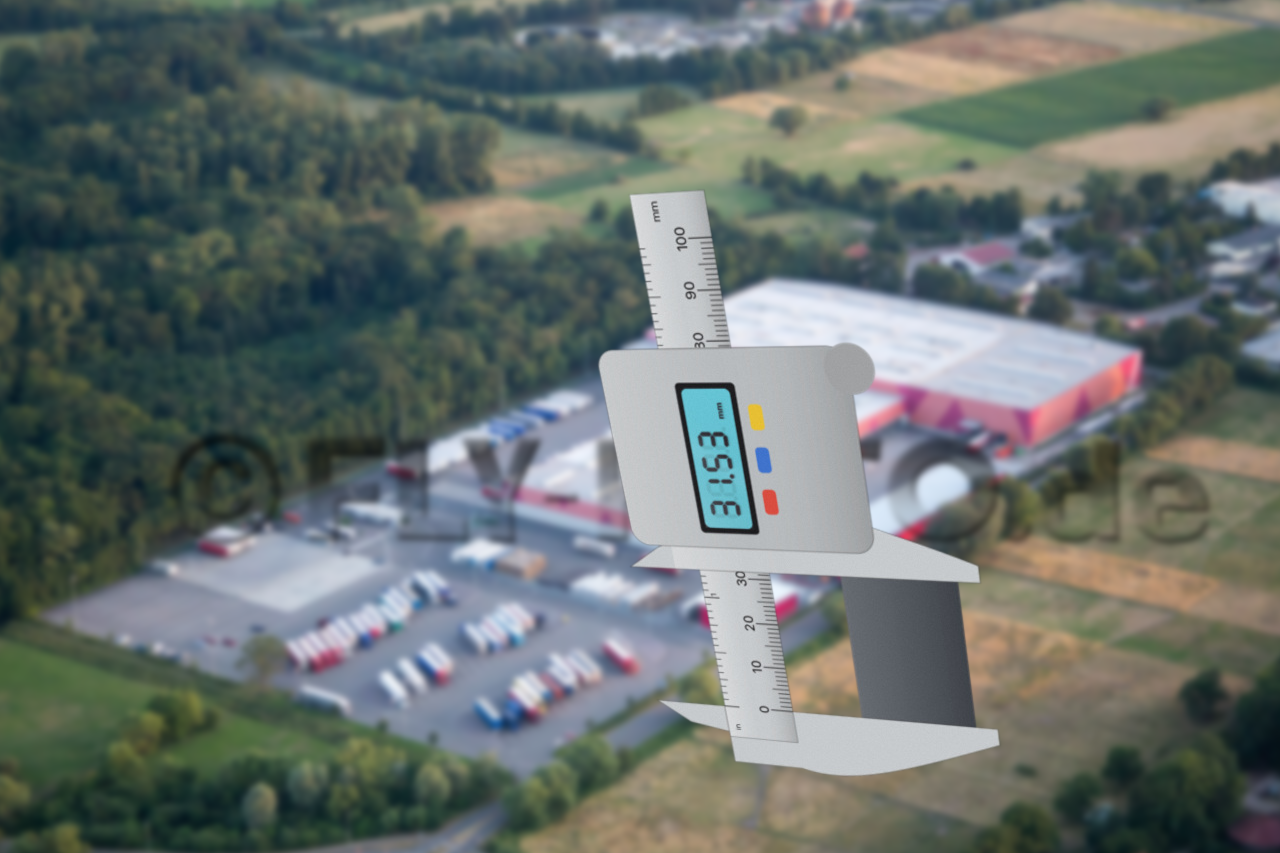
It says {"value": 31.53, "unit": "mm"}
